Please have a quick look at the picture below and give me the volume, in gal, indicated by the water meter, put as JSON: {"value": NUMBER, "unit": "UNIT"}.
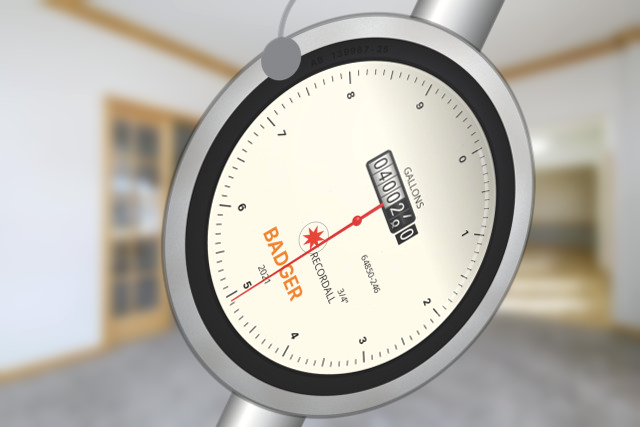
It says {"value": 400274.9, "unit": "gal"}
